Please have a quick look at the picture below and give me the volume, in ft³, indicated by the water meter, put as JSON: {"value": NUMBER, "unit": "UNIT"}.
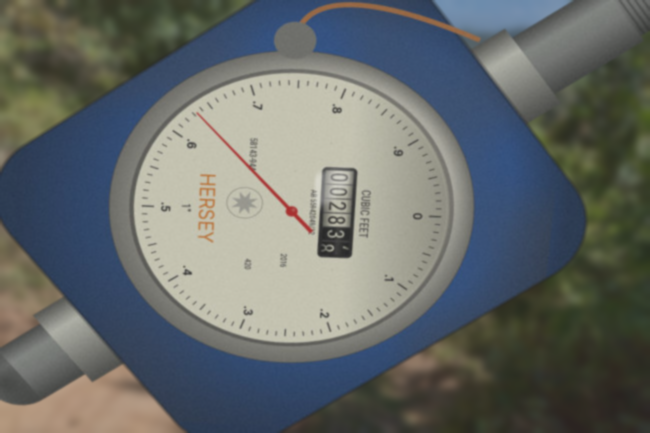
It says {"value": 2837.63, "unit": "ft³"}
